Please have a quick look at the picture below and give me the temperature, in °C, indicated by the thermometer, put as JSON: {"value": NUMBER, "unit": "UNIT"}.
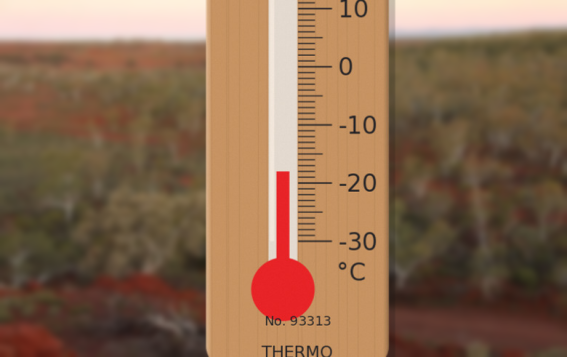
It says {"value": -18, "unit": "°C"}
